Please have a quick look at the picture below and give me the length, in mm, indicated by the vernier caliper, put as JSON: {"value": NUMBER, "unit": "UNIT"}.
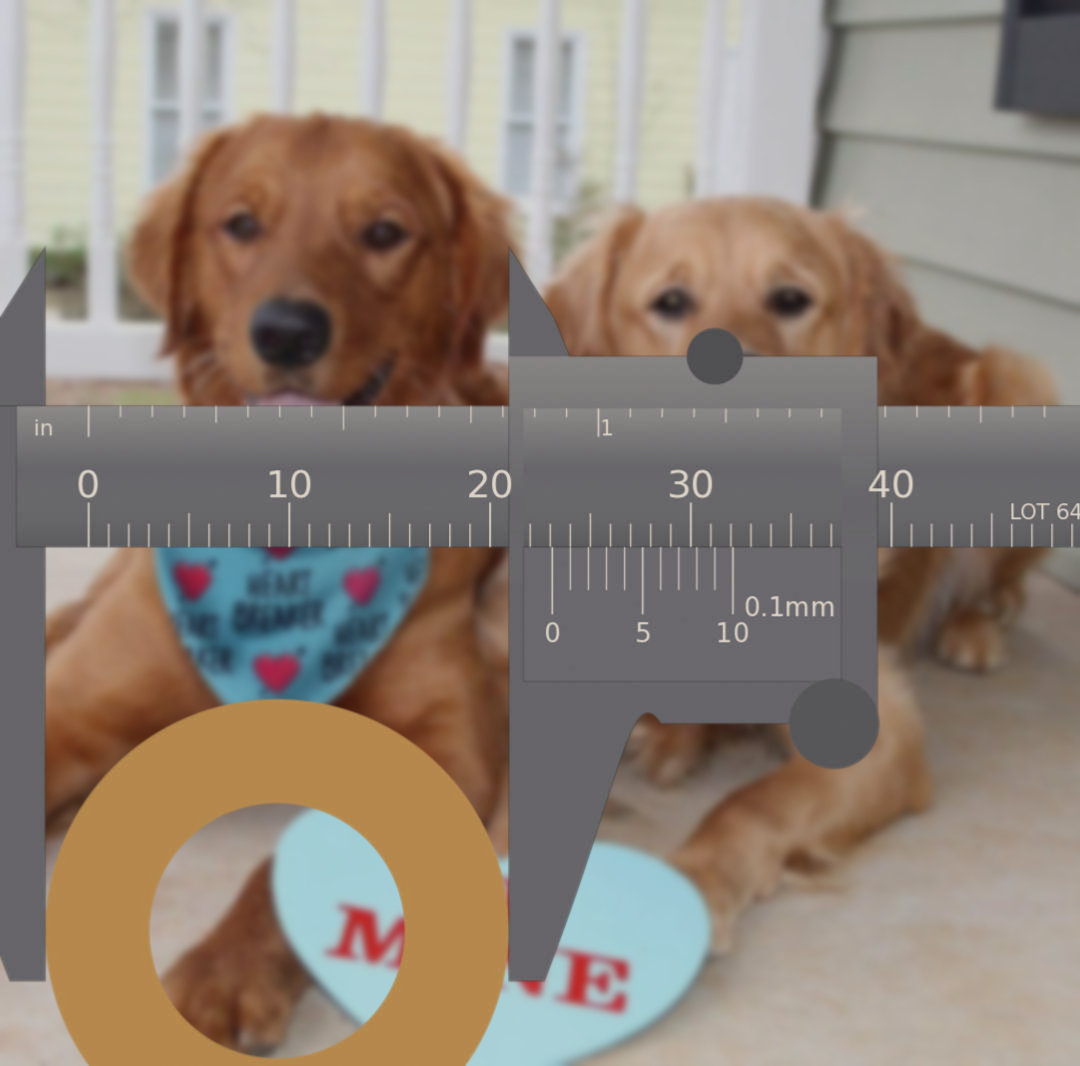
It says {"value": 23.1, "unit": "mm"}
